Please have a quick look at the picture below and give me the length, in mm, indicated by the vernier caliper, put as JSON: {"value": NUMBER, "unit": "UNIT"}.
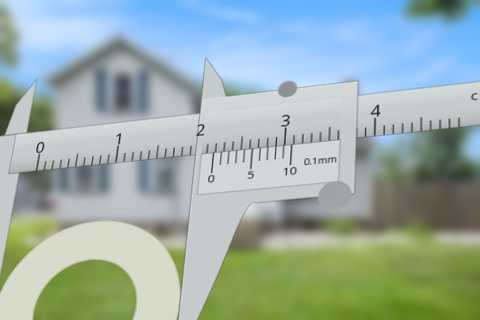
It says {"value": 21.8, "unit": "mm"}
